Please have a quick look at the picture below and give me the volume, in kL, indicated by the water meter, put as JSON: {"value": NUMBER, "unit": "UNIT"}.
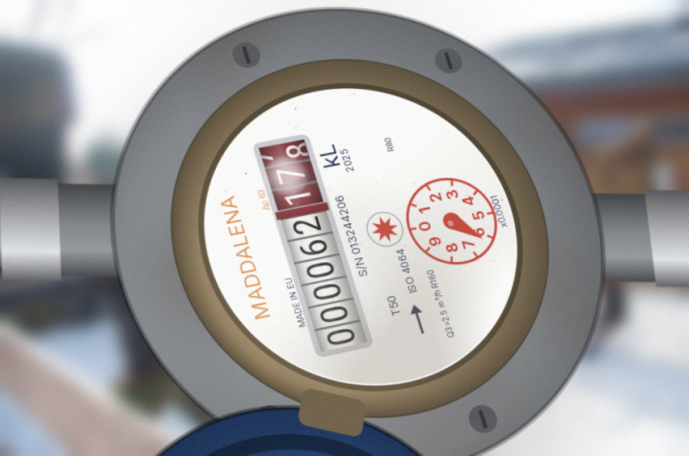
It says {"value": 62.1776, "unit": "kL"}
